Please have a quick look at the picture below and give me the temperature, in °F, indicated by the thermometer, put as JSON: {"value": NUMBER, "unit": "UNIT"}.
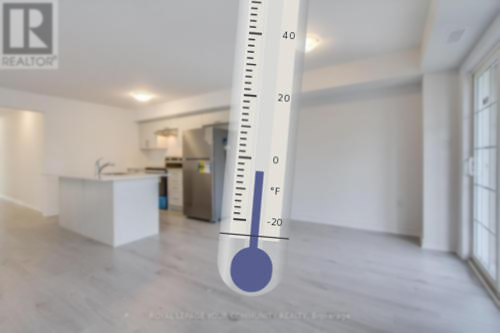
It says {"value": -4, "unit": "°F"}
